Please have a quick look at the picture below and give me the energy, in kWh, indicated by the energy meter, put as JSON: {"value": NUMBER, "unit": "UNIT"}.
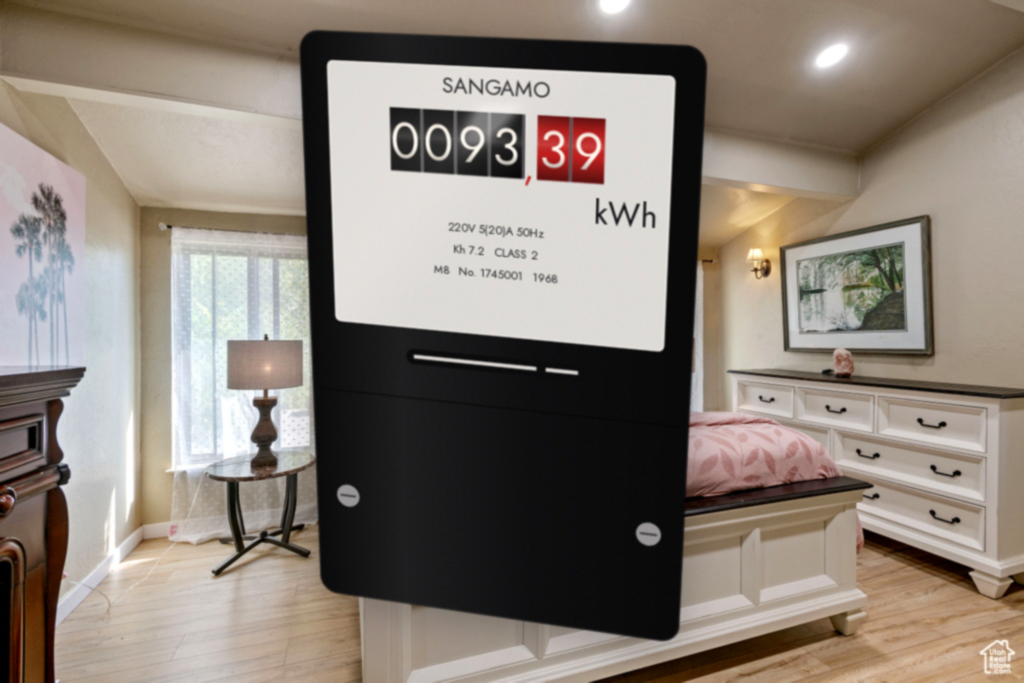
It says {"value": 93.39, "unit": "kWh"}
